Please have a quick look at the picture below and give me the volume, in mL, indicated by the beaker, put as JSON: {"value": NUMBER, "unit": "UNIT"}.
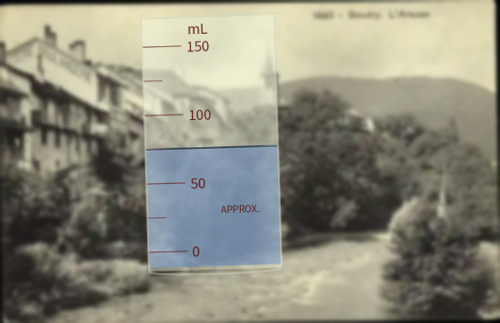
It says {"value": 75, "unit": "mL"}
